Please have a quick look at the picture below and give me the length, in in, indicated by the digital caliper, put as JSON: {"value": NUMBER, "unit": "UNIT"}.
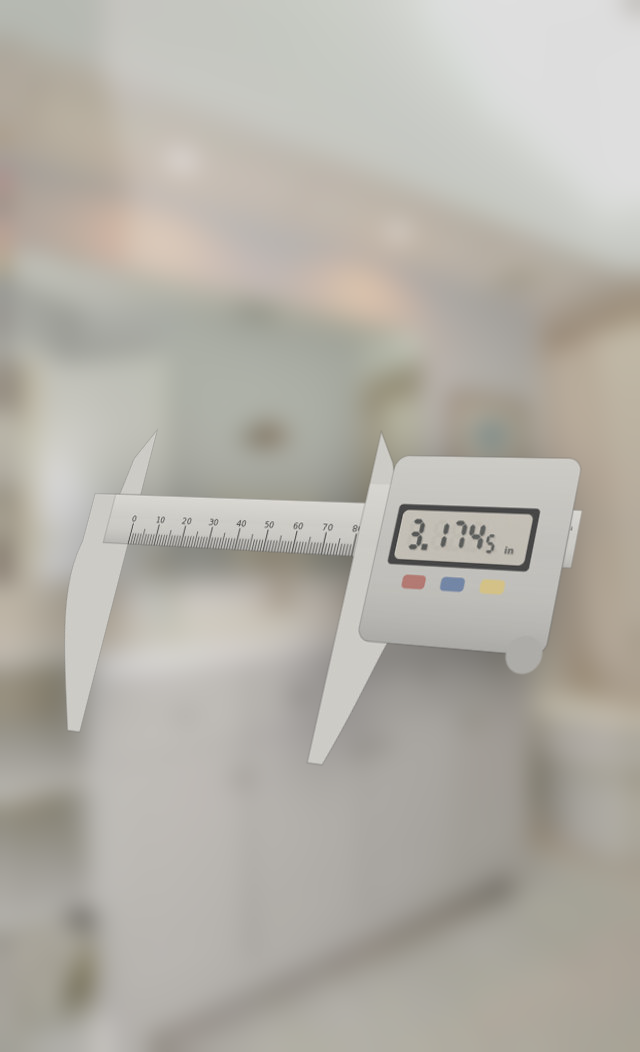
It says {"value": 3.1745, "unit": "in"}
